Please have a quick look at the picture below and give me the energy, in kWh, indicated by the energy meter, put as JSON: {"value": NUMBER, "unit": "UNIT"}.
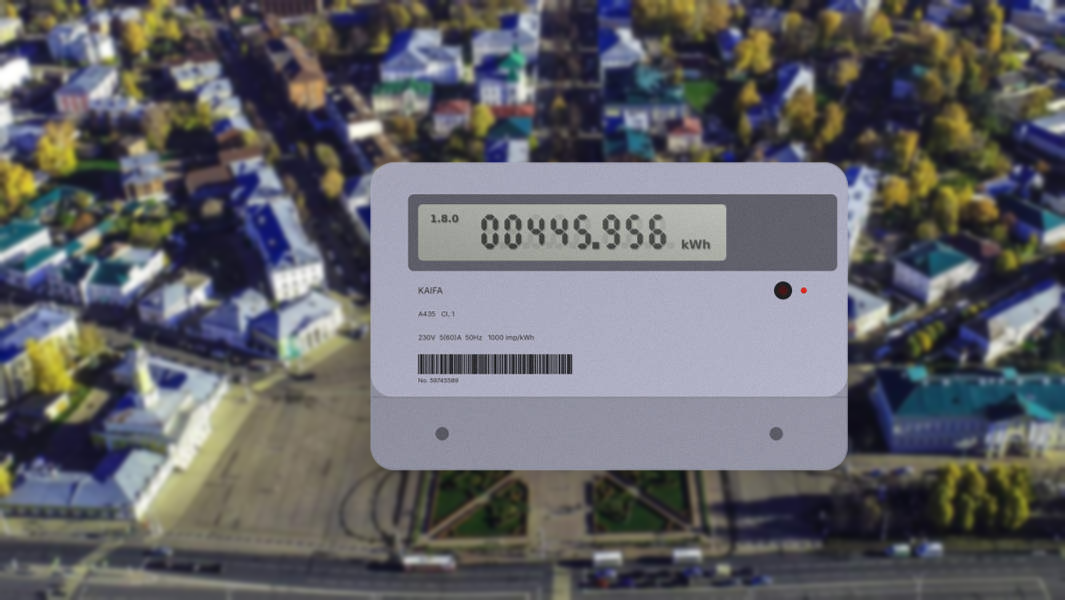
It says {"value": 445.956, "unit": "kWh"}
